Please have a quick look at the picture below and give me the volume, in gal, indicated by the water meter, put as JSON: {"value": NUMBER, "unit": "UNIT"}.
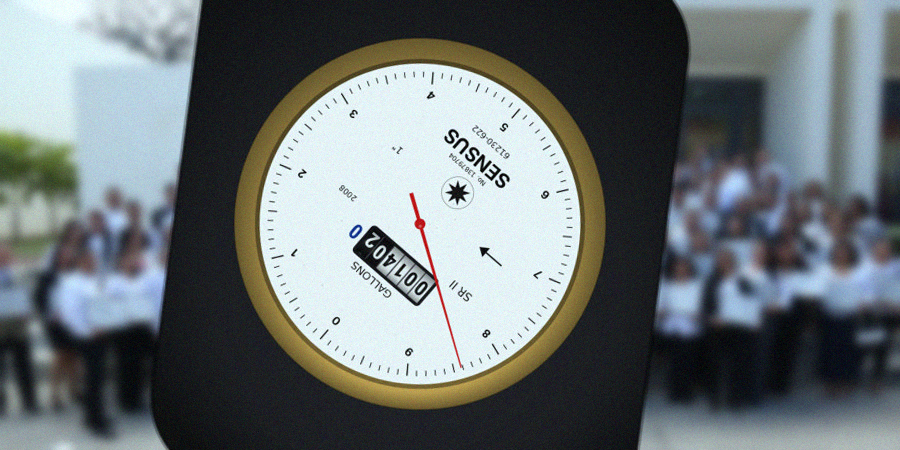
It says {"value": 14018.4, "unit": "gal"}
